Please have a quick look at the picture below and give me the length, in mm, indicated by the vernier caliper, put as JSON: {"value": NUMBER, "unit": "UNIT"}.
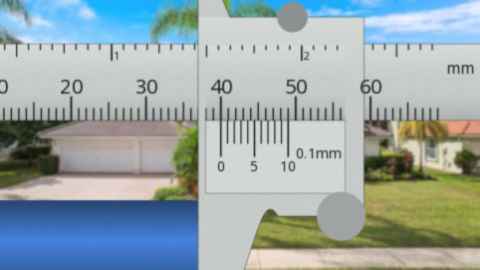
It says {"value": 40.0, "unit": "mm"}
